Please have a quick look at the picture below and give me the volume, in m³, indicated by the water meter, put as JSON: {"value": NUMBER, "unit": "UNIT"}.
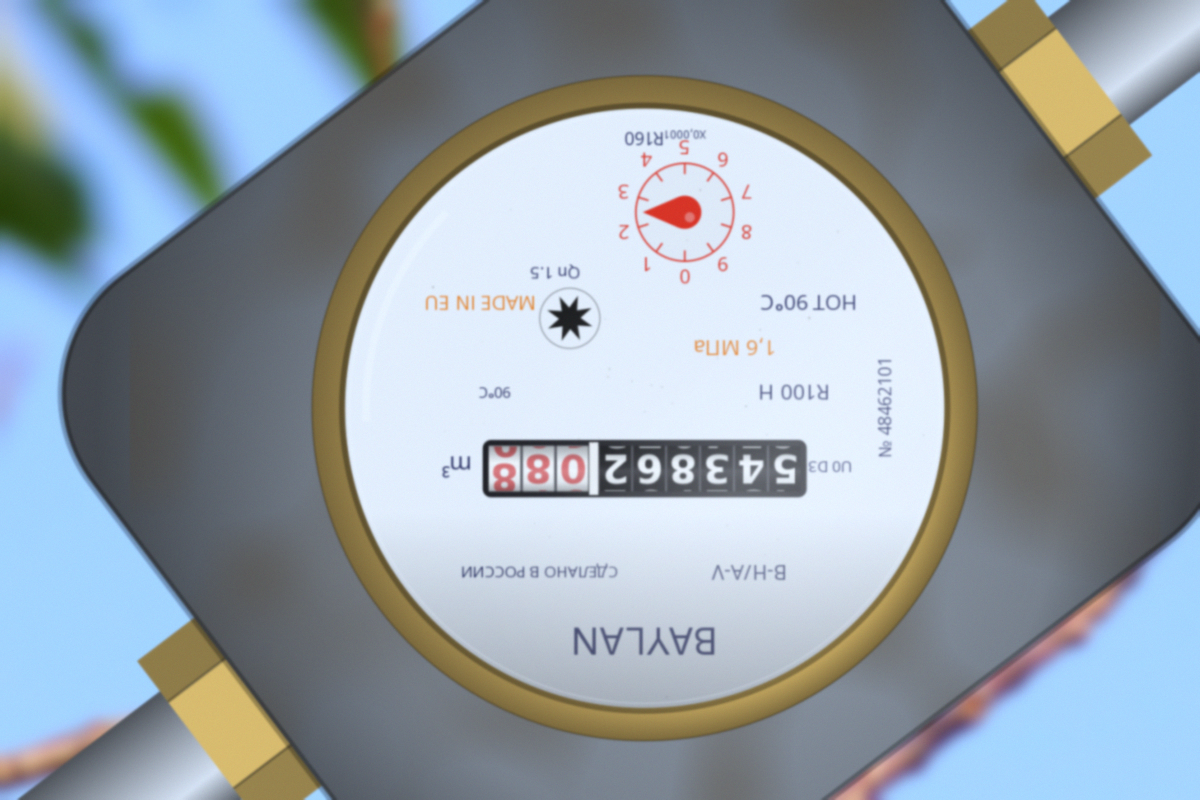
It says {"value": 543862.0882, "unit": "m³"}
